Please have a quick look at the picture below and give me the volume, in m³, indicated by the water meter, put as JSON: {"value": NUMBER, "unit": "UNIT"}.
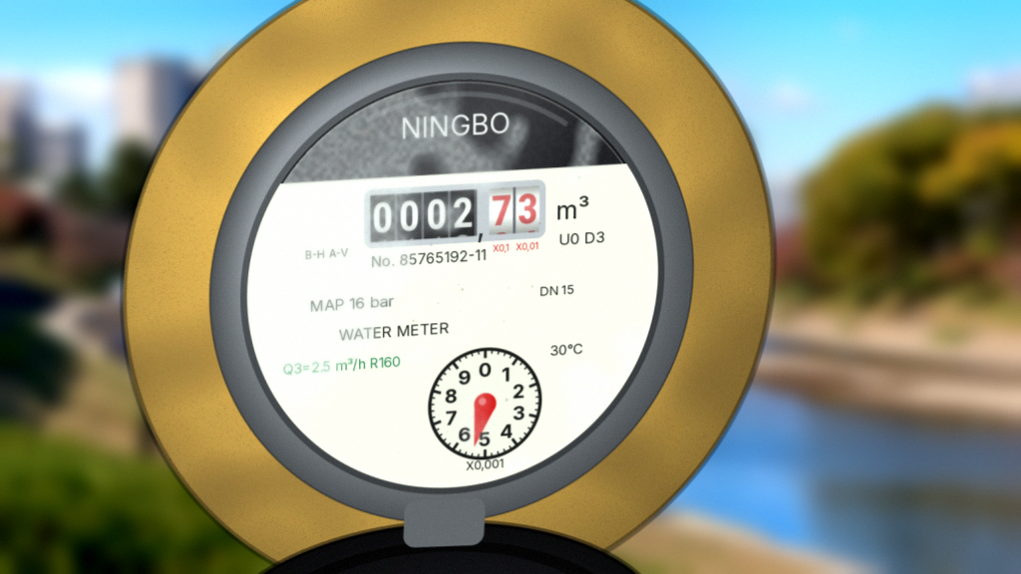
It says {"value": 2.735, "unit": "m³"}
